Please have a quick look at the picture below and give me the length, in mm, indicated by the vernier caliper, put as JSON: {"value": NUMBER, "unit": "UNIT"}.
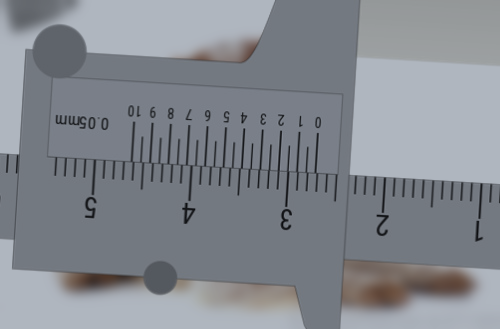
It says {"value": 27.2, "unit": "mm"}
